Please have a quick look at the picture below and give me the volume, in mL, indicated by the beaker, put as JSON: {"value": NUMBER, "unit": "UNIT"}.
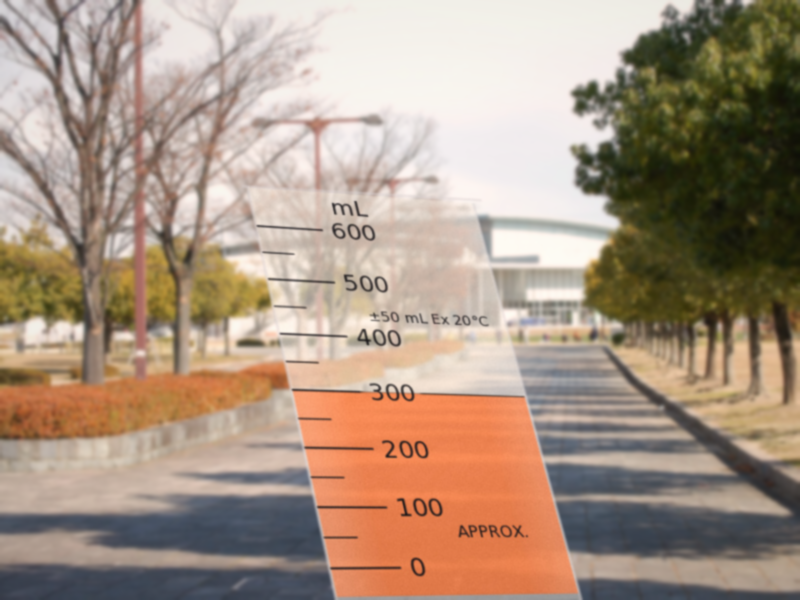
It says {"value": 300, "unit": "mL"}
